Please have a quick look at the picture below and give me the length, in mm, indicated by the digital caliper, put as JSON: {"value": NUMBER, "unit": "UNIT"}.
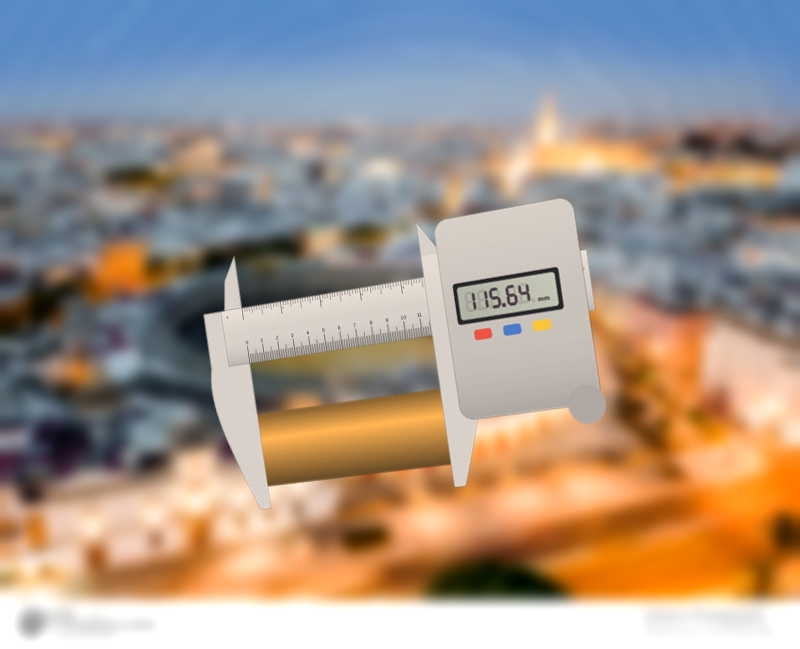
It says {"value": 115.64, "unit": "mm"}
